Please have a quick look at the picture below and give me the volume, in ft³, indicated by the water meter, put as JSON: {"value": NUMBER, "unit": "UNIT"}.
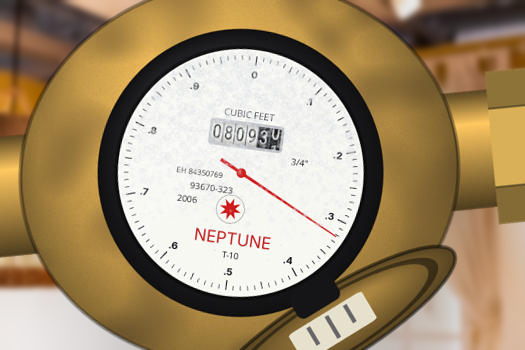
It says {"value": 80930.32, "unit": "ft³"}
